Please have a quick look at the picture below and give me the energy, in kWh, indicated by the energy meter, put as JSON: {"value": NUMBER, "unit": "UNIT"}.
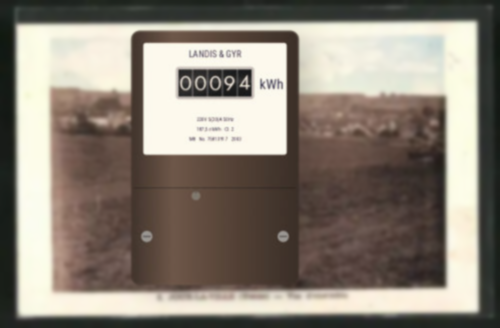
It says {"value": 94, "unit": "kWh"}
